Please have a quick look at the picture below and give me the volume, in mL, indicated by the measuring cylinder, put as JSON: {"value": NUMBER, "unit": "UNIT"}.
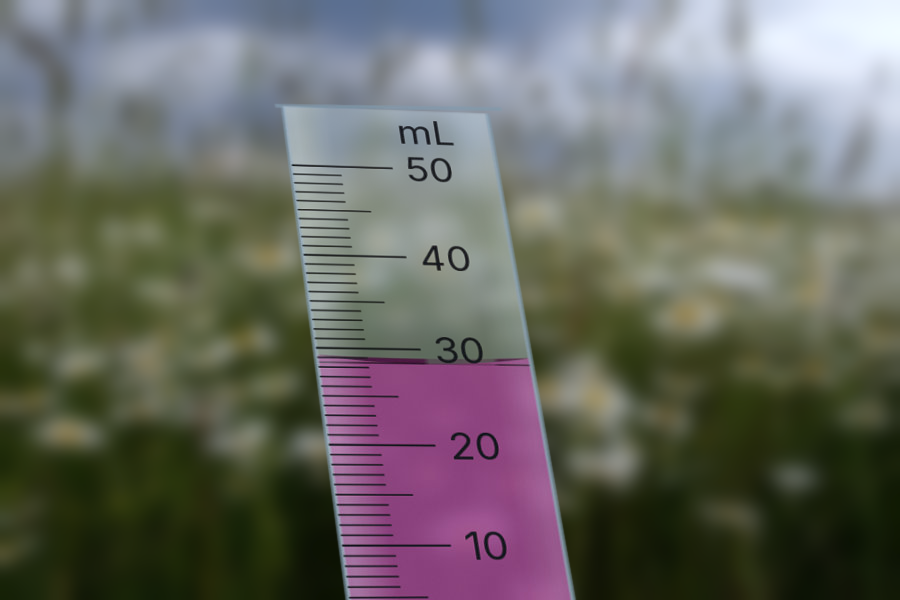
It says {"value": 28.5, "unit": "mL"}
